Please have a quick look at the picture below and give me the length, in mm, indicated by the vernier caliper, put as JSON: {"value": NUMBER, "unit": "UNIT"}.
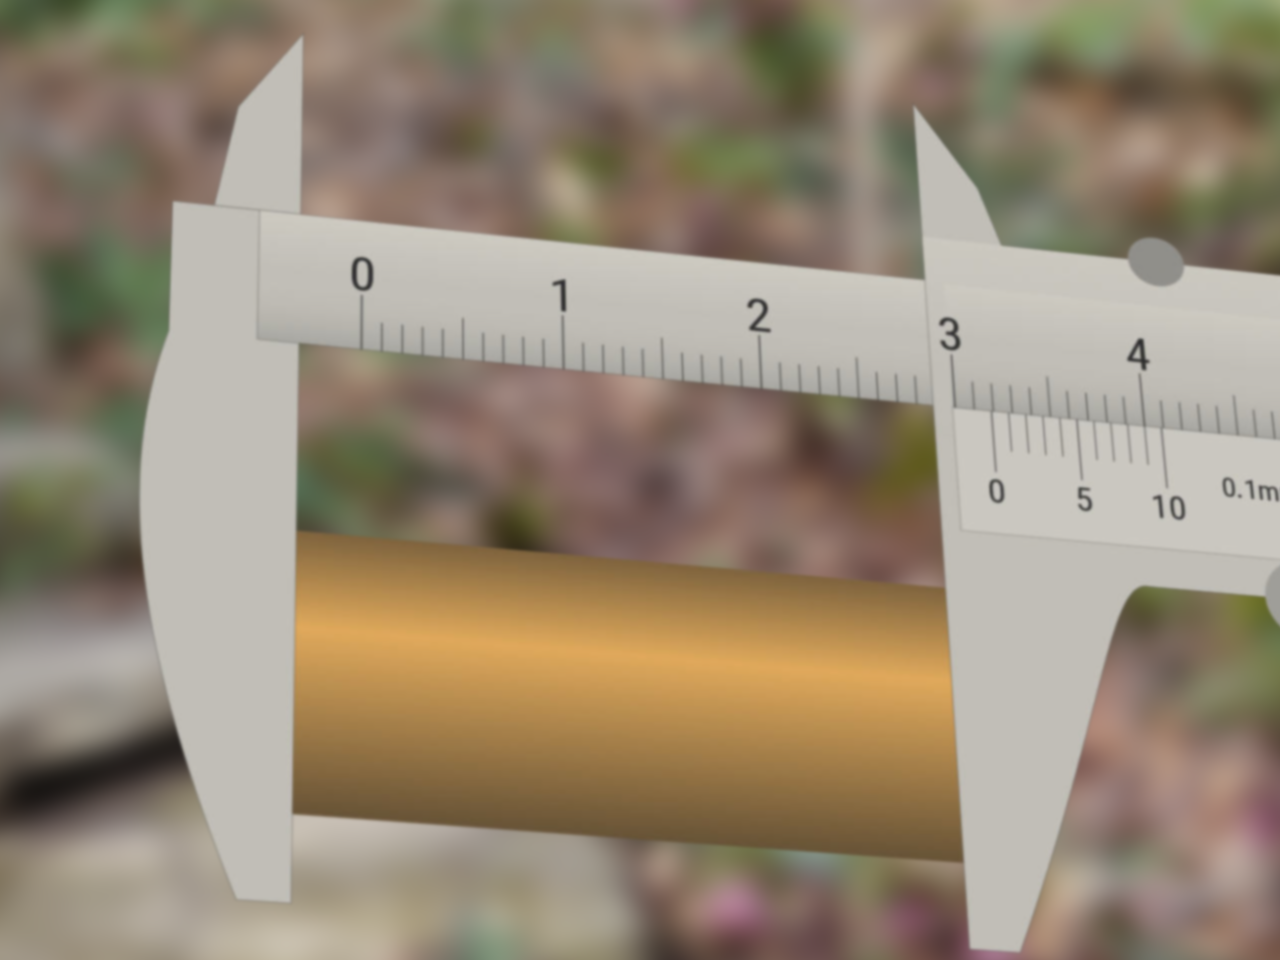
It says {"value": 31.9, "unit": "mm"}
